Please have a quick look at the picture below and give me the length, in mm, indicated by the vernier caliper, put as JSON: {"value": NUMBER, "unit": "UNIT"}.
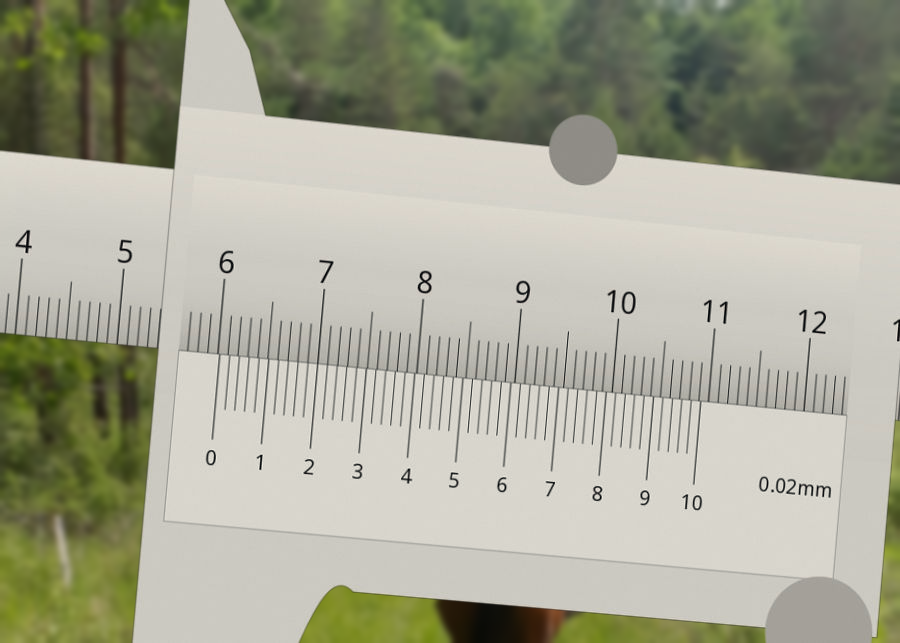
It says {"value": 60.2, "unit": "mm"}
